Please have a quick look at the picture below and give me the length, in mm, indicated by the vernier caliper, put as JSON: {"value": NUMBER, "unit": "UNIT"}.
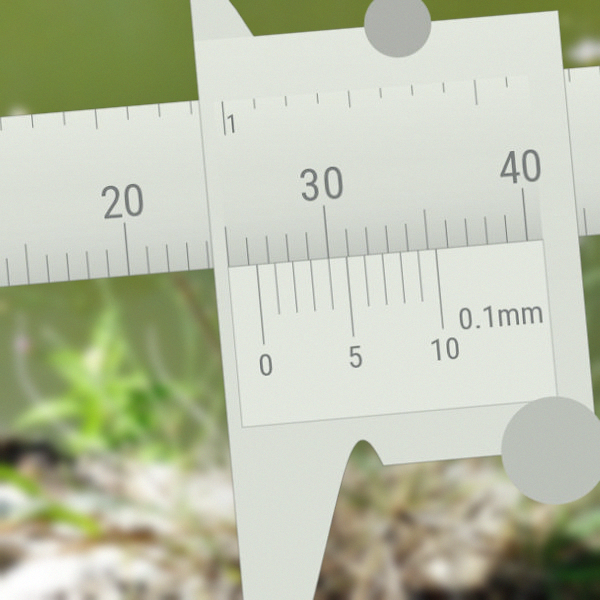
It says {"value": 26.4, "unit": "mm"}
